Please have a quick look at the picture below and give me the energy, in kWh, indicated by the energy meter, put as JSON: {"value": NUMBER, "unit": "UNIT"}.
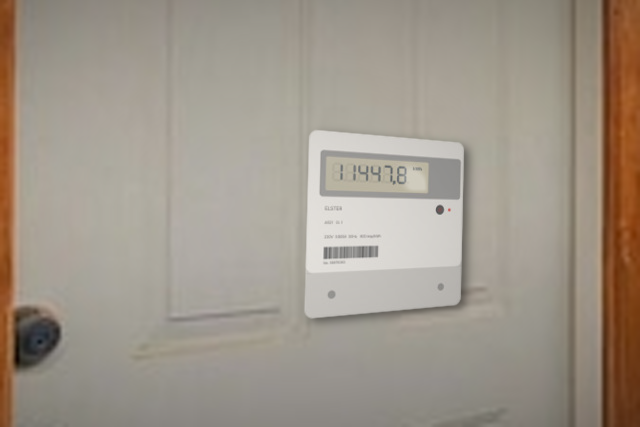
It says {"value": 11447.8, "unit": "kWh"}
